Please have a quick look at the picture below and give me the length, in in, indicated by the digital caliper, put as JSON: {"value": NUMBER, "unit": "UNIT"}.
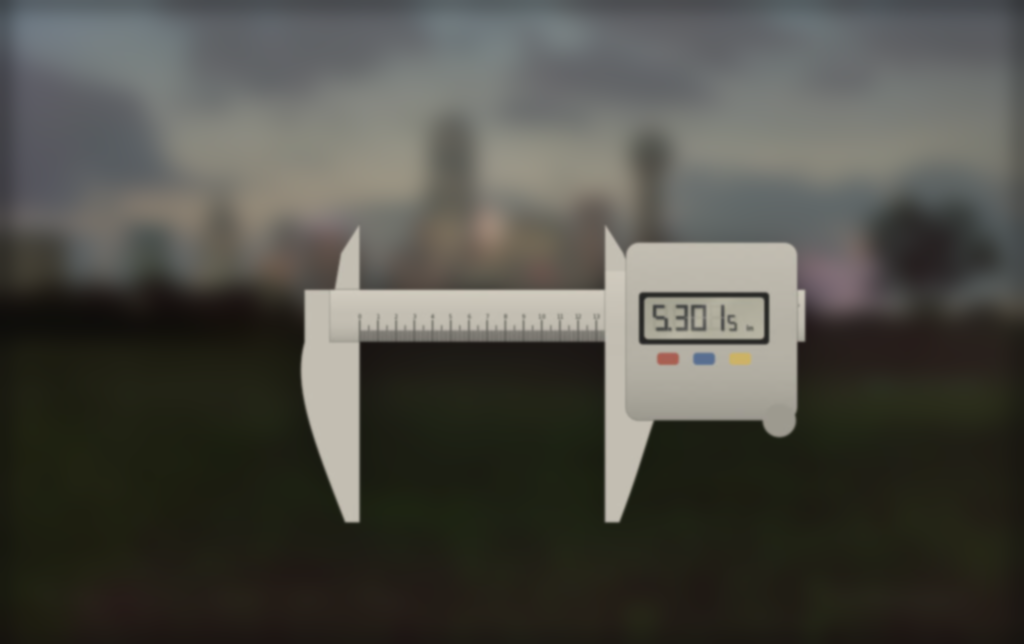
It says {"value": 5.3015, "unit": "in"}
